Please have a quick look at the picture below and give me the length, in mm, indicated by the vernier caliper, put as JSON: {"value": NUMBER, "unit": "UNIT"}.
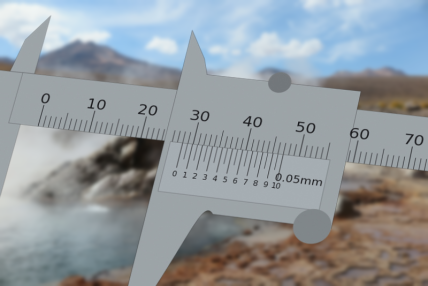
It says {"value": 28.0, "unit": "mm"}
